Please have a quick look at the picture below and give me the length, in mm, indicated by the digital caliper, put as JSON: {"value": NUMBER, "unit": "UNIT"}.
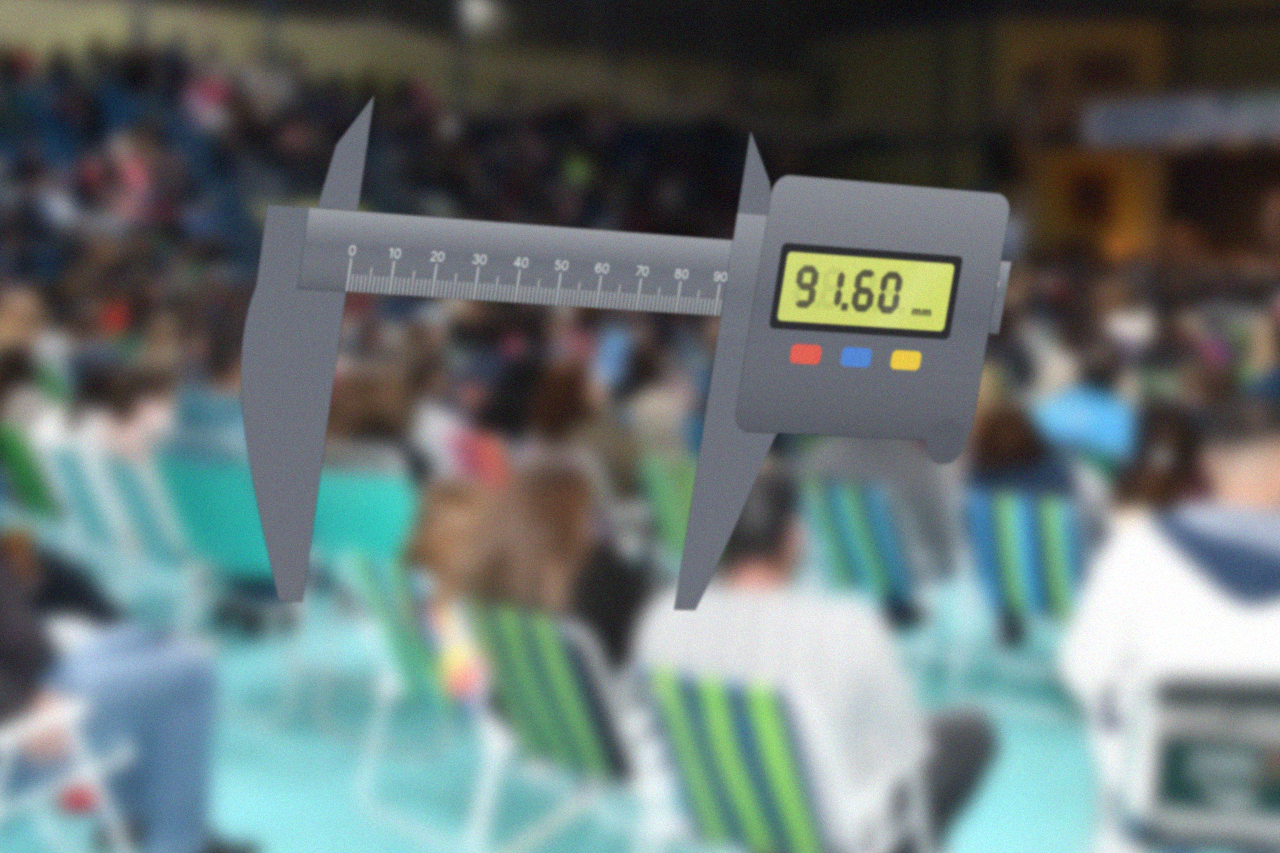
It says {"value": 91.60, "unit": "mm"}
